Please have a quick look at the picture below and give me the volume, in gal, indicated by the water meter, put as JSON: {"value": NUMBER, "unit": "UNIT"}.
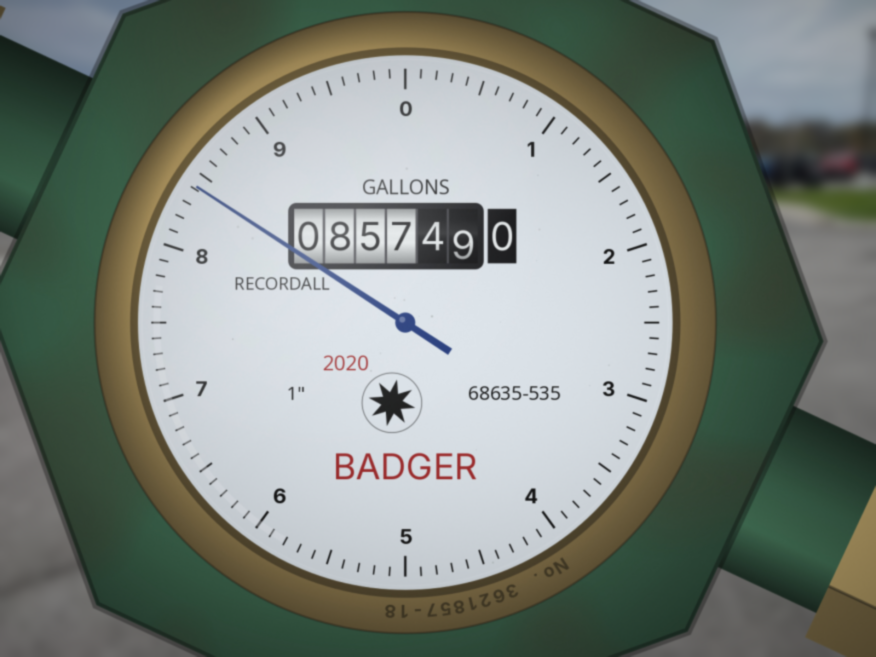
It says {"value": 857488.4, "unit": "gal"}
